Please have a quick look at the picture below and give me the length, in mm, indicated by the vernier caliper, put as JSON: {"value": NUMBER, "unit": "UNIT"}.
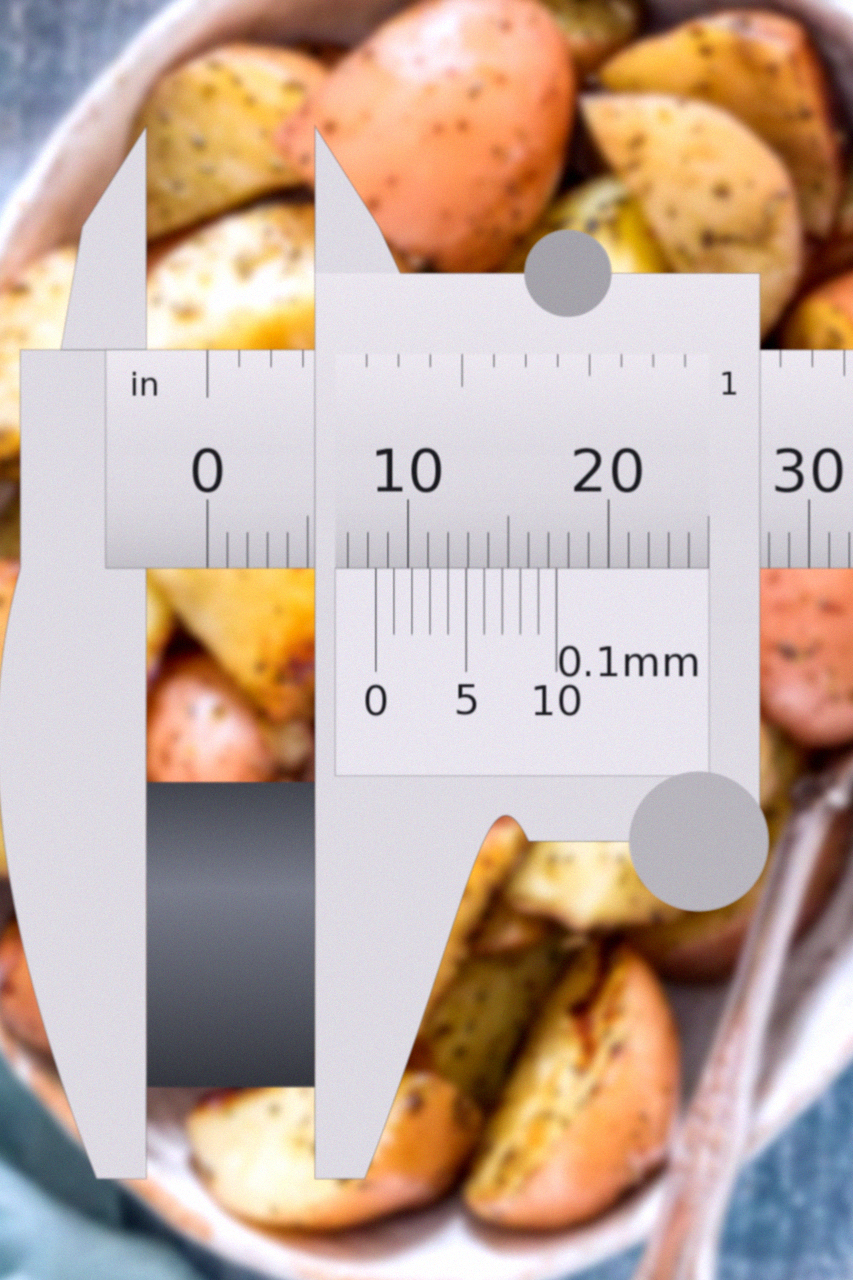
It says {"value": 8.4, "unit": "mm"}
